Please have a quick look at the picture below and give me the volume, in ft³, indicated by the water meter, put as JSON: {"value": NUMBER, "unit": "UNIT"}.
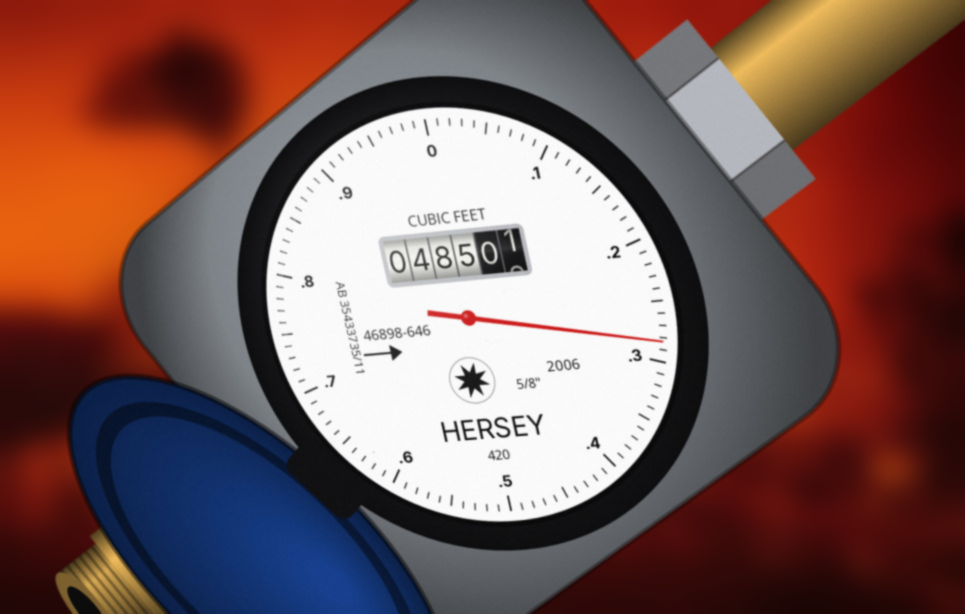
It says {"value": 48501.28, "unit": "ft³"}
